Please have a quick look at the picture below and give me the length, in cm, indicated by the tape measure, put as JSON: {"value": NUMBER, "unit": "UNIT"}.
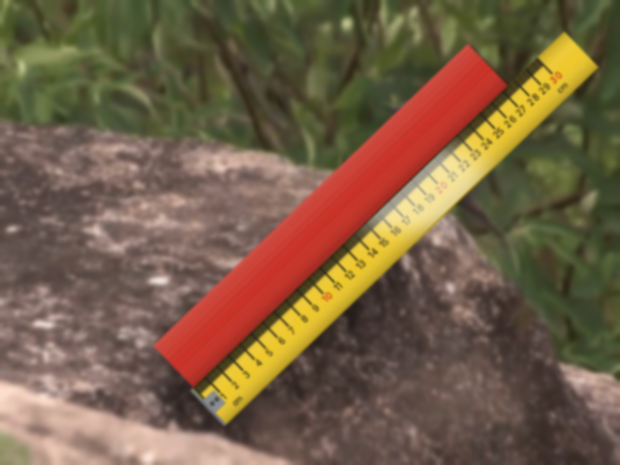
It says {"value": 27.5, "unit": "cm"}
